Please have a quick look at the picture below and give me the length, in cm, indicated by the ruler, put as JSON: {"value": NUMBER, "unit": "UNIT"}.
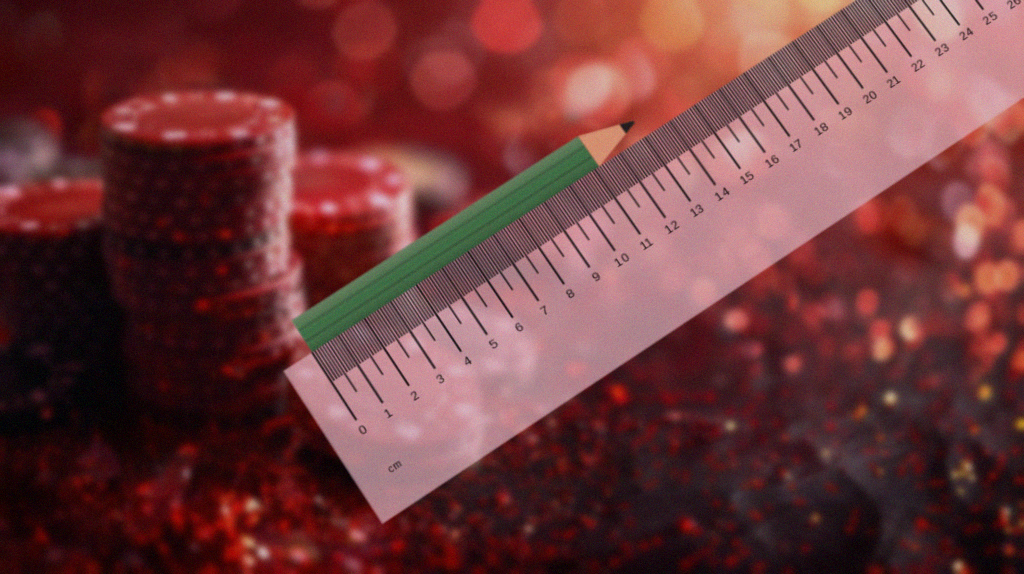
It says {"value": 13, "unit": "cm"}
